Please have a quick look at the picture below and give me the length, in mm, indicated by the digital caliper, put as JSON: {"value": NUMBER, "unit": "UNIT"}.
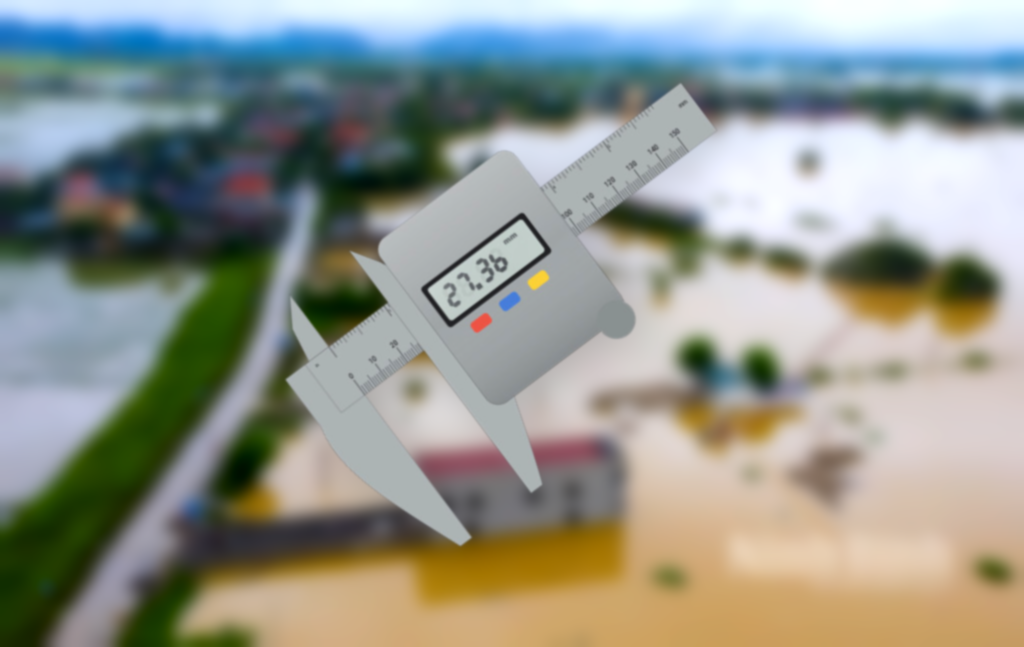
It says {"value": 27.36, "unit": "mm"}
